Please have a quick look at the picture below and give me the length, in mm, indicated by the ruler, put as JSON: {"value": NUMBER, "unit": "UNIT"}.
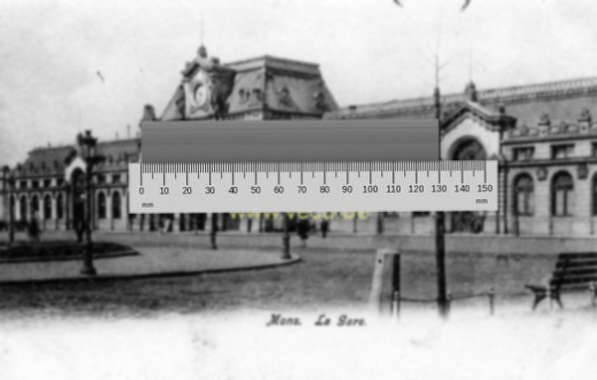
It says {"value": 130, "unit": "mm"}
